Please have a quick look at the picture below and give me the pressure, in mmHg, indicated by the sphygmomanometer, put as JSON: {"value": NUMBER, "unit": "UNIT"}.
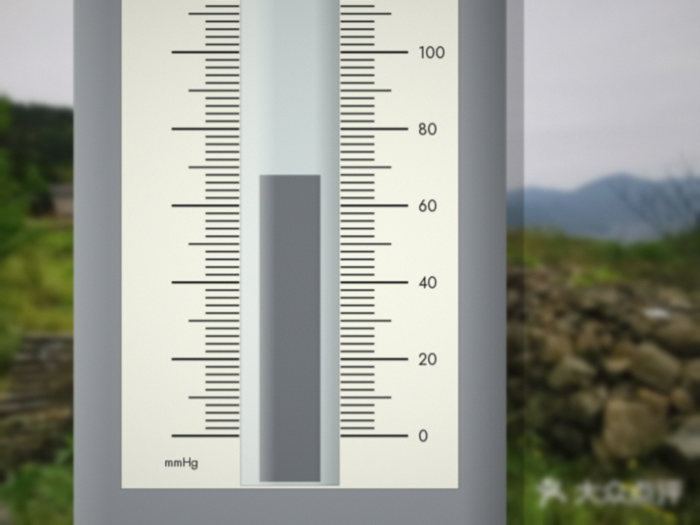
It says {"value": 68, "unit": "mmHg"}
